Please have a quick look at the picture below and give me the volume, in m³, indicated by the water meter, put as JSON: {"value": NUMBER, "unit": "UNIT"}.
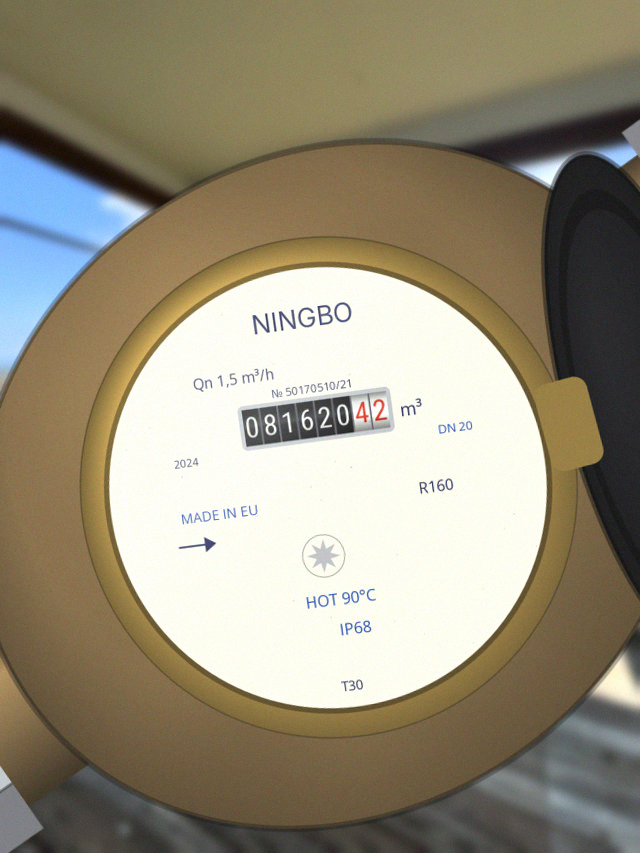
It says {"value": 81620.42, "unit": "m³"}
